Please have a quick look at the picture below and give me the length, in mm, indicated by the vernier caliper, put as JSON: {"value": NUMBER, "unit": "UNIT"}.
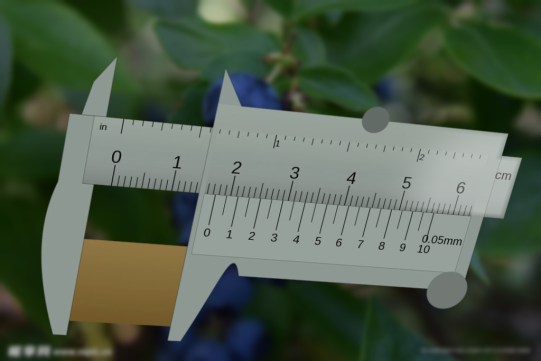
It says {"value": 17.4, "unit": "mm"}
